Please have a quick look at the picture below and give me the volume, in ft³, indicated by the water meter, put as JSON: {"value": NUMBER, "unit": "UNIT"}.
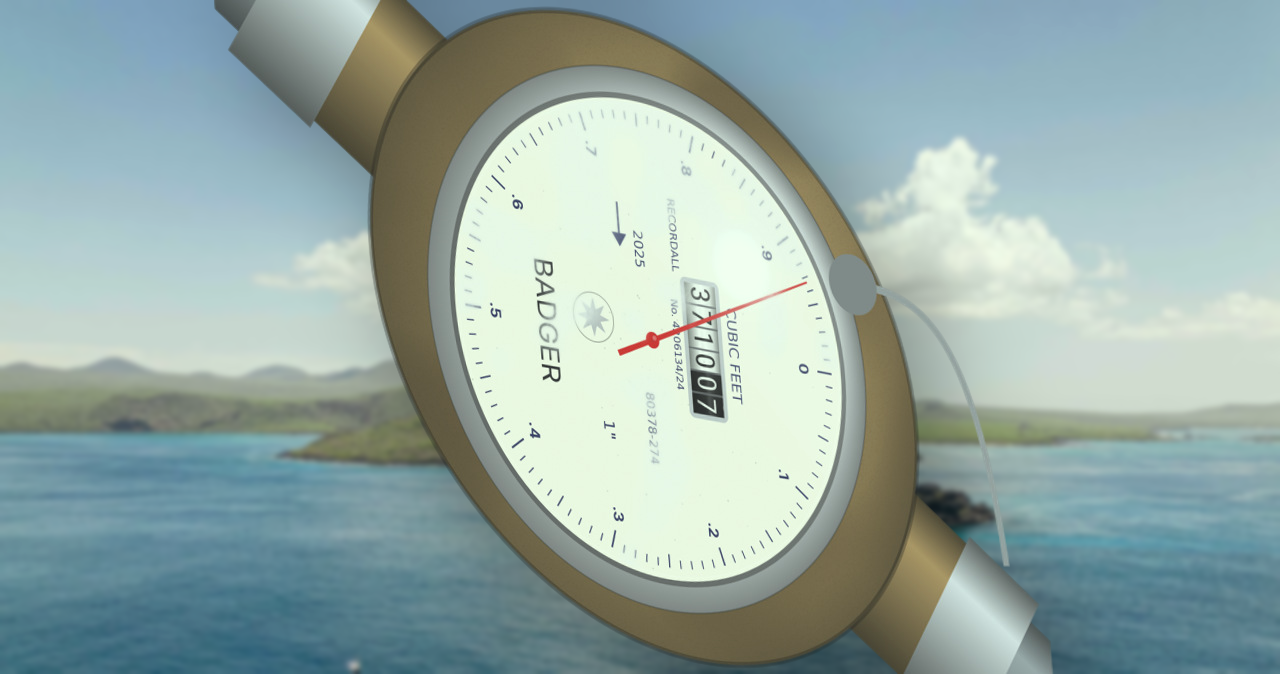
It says {"value": 371006.93, "unit": "ft³"}
